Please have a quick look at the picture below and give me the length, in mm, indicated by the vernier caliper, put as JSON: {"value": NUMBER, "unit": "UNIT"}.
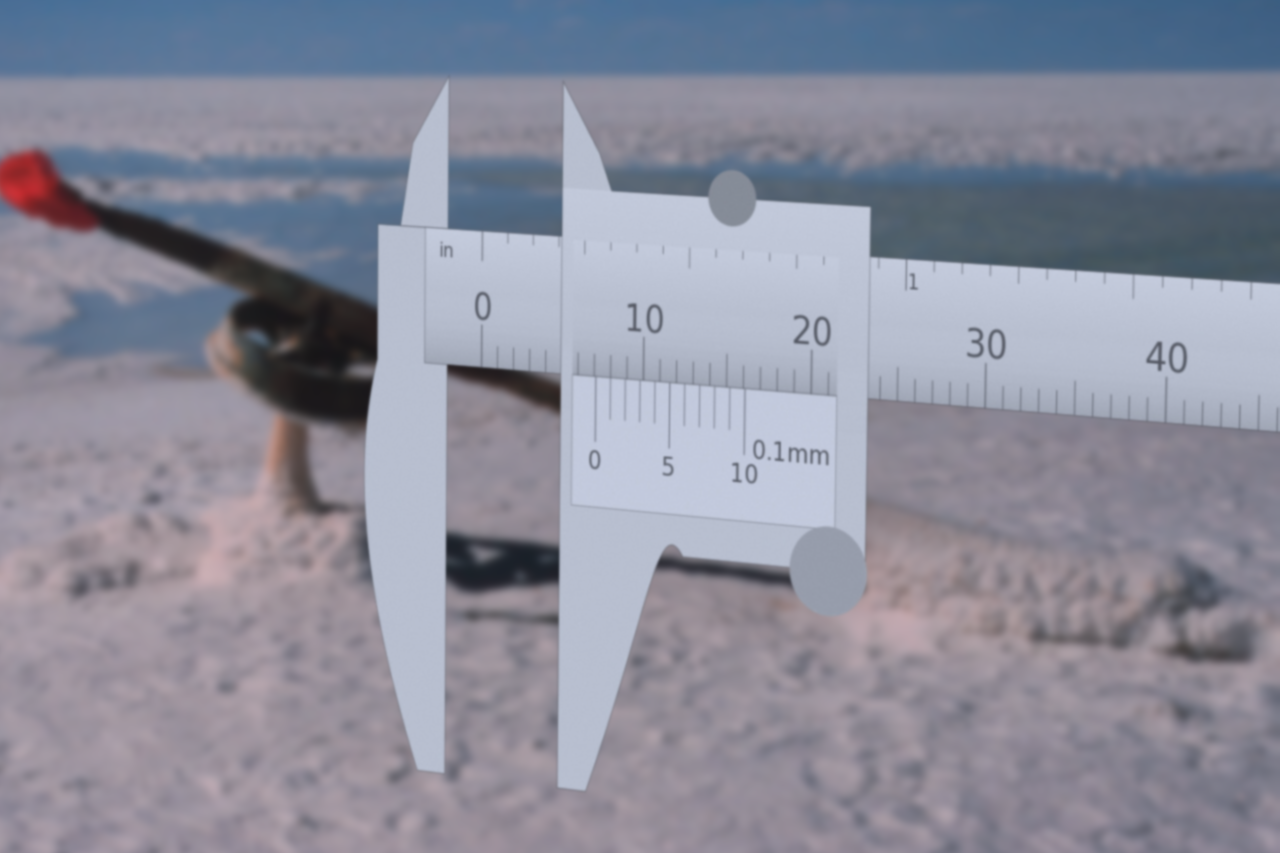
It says {"value": 7.1, "unit": "mm"}
